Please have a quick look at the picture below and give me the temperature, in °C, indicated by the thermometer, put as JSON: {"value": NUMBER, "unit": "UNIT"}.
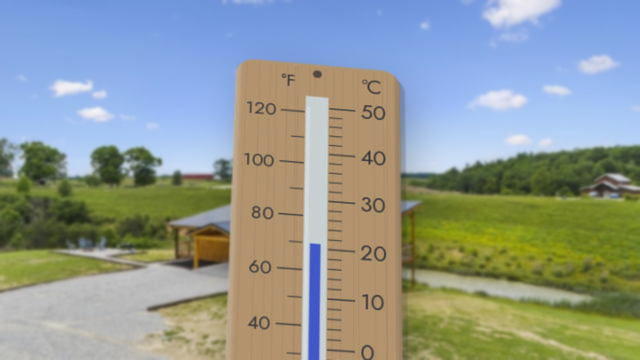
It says {"value": 21, "unit": "°C"}
